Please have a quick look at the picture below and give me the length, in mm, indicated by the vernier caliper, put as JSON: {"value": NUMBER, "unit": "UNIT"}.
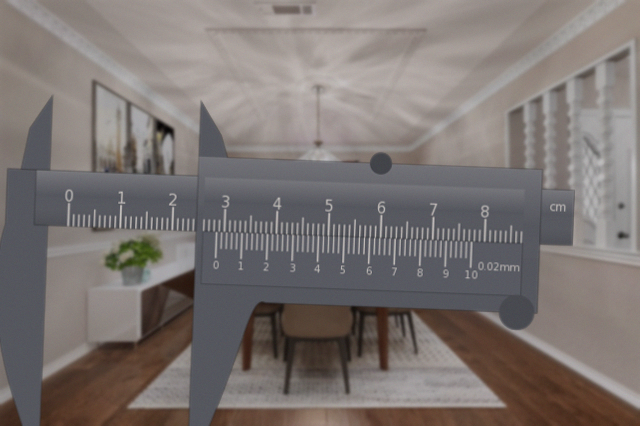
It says {"value": 28.5, "unit": "mm"}
